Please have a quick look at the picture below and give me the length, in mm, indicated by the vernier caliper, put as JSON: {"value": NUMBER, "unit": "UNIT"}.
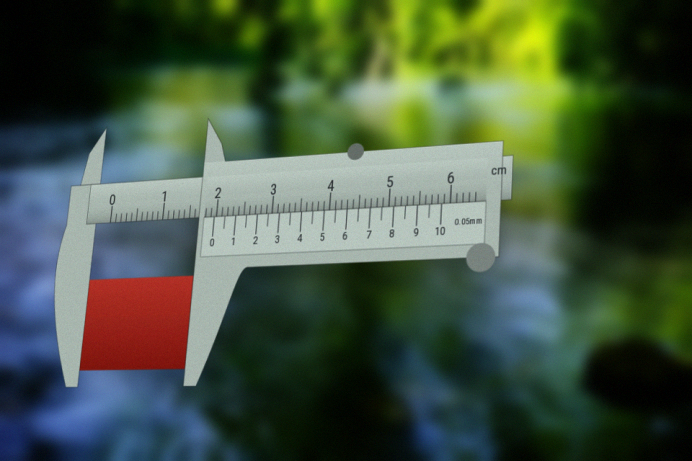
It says {"value": 19.6, "unit": "mm"}
